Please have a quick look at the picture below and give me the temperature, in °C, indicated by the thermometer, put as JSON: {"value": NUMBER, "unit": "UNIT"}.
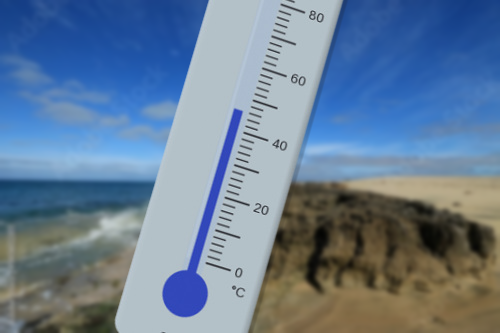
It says {"value": 46, "unit": "°C"}
